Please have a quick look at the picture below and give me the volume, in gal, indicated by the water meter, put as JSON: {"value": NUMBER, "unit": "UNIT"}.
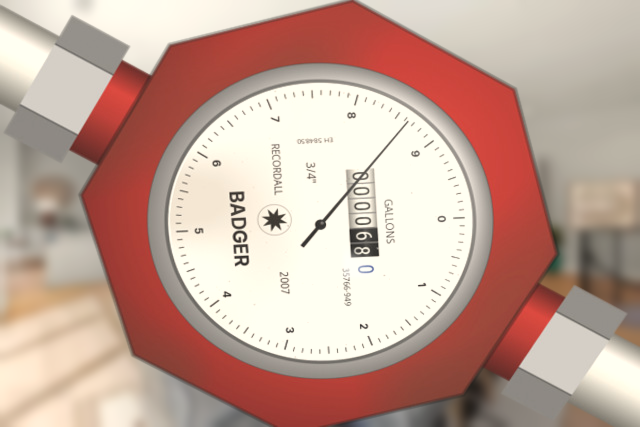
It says {"value": 678.6, "unit": "gal"}
